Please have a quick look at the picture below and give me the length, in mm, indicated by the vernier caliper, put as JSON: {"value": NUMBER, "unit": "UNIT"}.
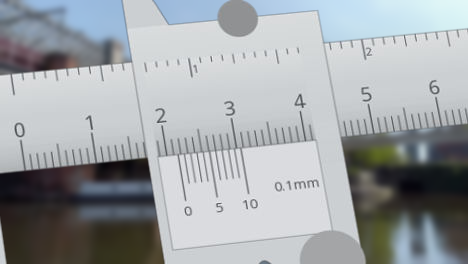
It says {"value": 21.6, "unit": "mm"}
